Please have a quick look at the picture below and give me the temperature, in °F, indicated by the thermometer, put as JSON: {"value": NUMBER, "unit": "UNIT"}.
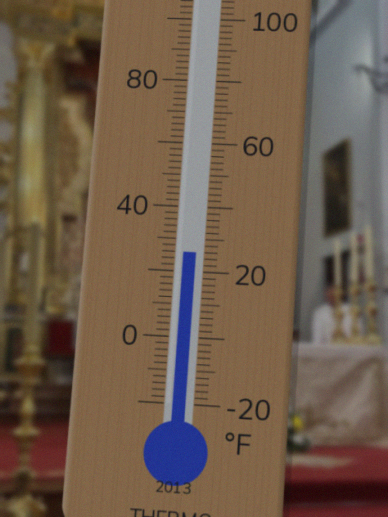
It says {"value": 26, "unit": "°F"}
